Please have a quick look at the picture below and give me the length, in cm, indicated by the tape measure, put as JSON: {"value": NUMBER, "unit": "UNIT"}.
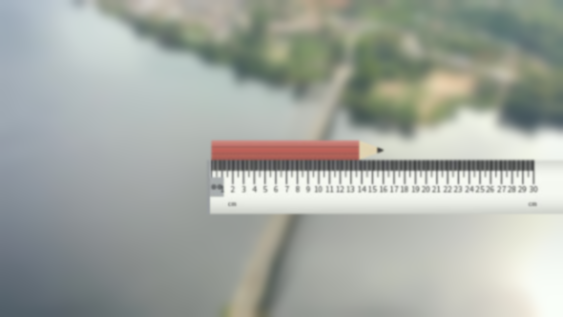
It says {"value": 16, "unit": "cm"}
